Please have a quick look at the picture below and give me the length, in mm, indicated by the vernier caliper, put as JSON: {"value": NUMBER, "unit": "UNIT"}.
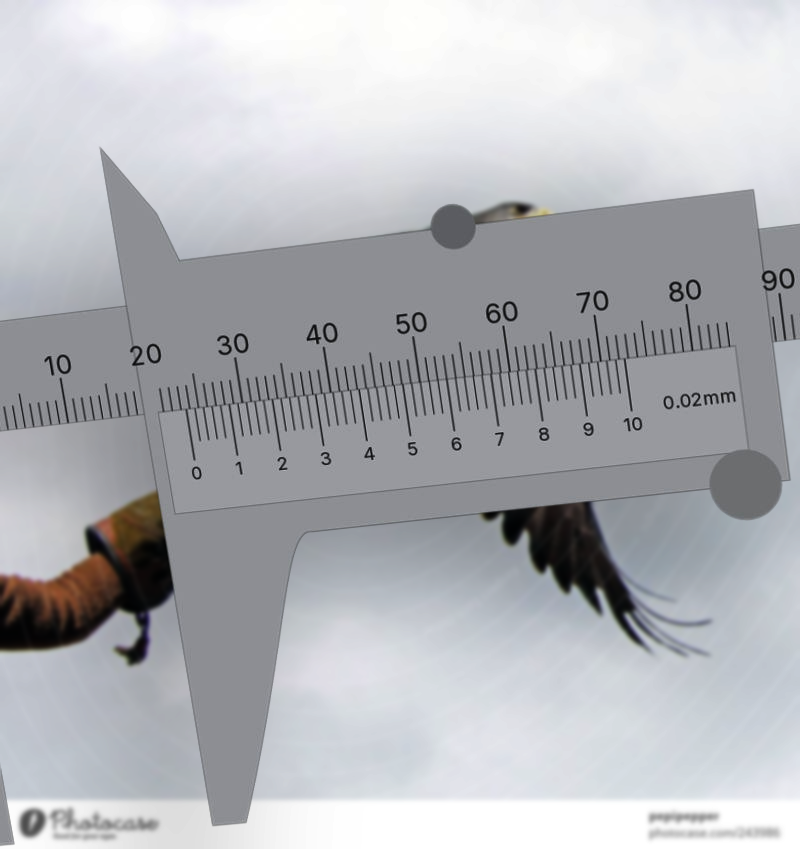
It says {"value": 23.6, "unit": "mm"}
